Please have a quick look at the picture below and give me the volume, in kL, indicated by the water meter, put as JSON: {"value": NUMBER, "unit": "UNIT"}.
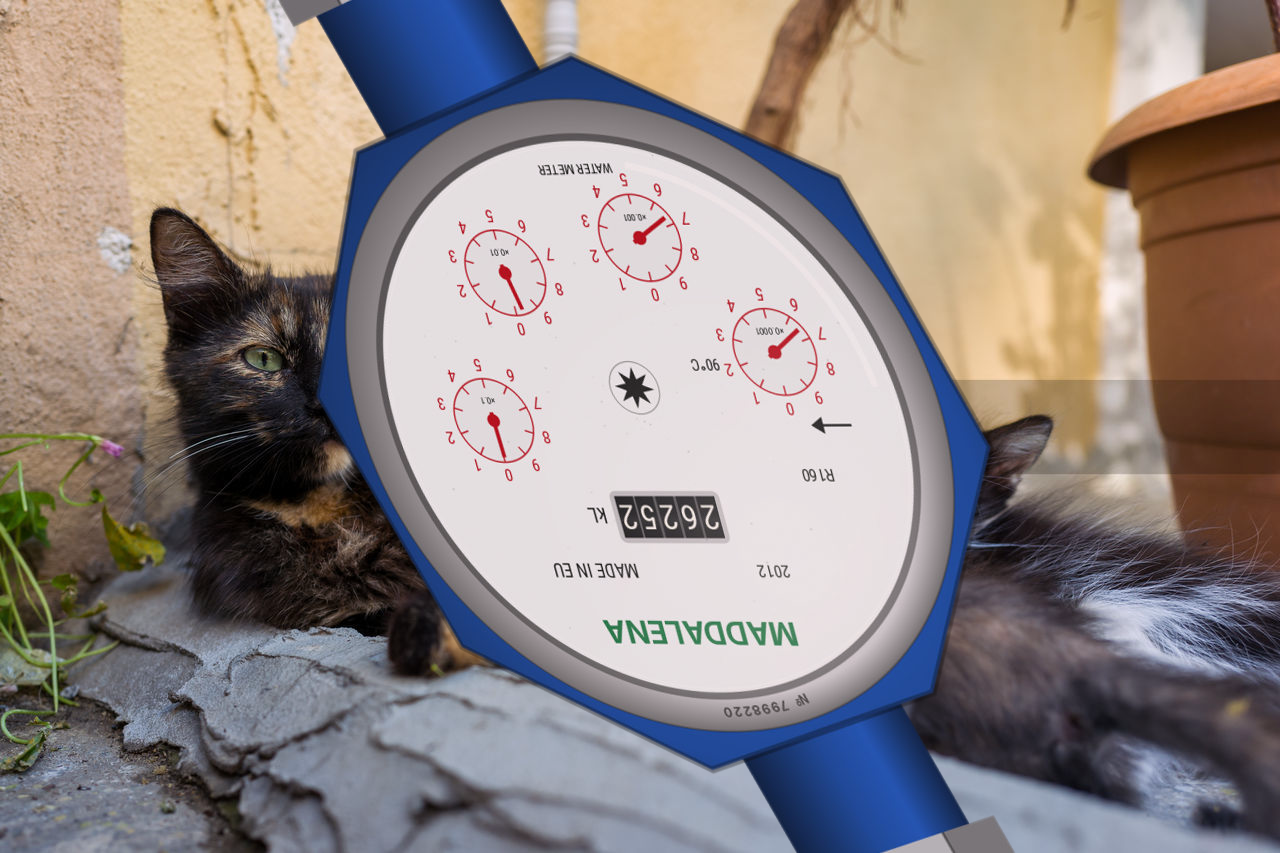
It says {"value": 26251.9966, "unit": "kL"}
